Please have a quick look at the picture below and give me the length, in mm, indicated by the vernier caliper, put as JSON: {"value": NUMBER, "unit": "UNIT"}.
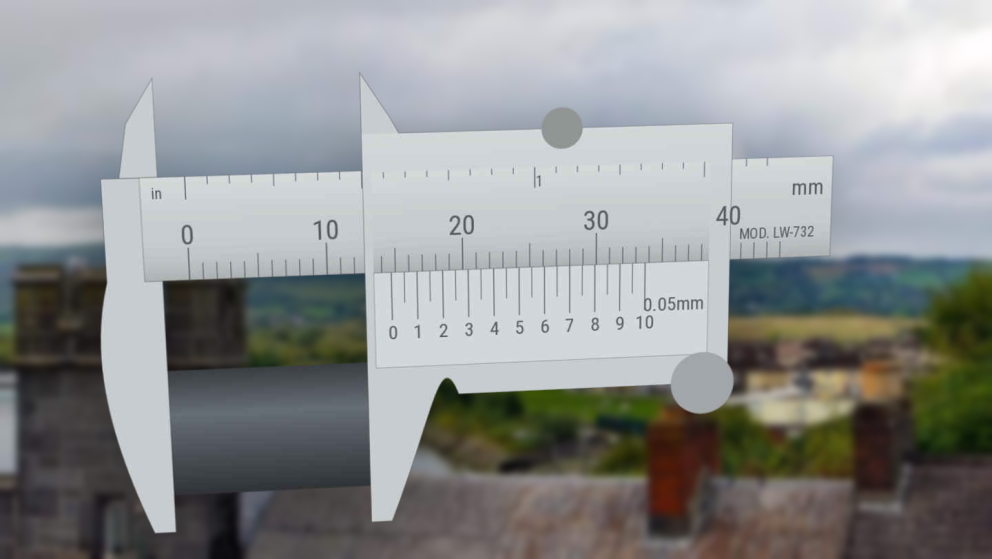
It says {"value": 14.7, "unit": "mm"}
